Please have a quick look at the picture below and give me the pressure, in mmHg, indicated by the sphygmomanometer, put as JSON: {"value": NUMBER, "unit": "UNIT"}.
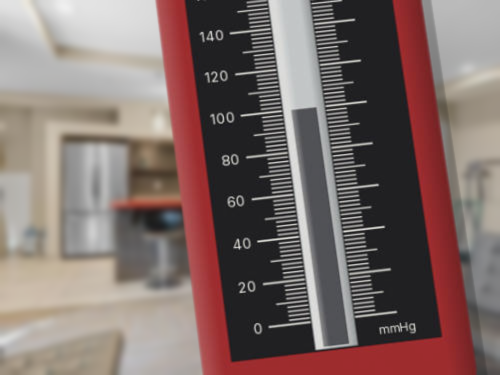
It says {"value": 100, "unit": "mmHg"}
